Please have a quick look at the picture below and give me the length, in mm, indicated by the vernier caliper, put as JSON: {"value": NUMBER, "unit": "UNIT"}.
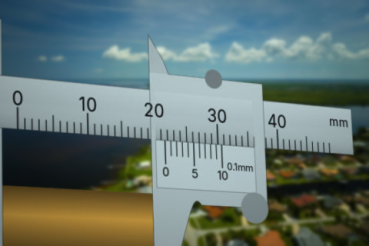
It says {"value": 21.6, "unit": "mm"}
